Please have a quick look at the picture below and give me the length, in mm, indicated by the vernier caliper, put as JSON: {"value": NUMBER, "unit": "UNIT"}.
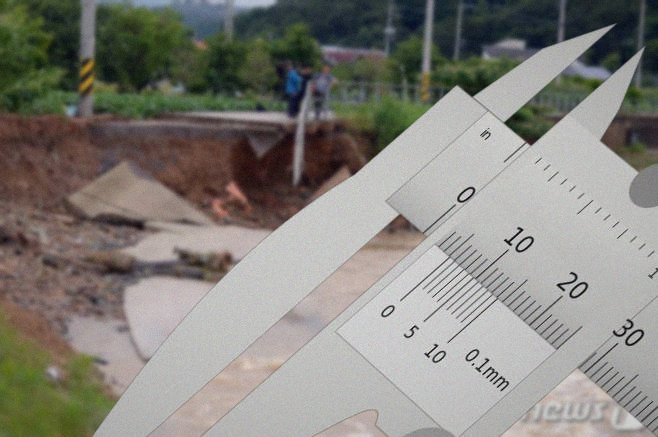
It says {"value": 5.2, "unit": "mm"}
